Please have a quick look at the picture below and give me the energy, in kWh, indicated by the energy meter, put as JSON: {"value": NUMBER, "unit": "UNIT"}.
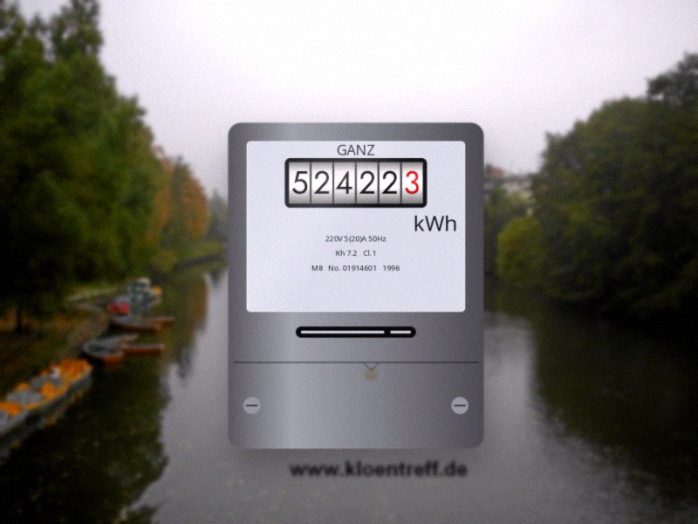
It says {"value": 52422.3, "unit": "kWh"}
